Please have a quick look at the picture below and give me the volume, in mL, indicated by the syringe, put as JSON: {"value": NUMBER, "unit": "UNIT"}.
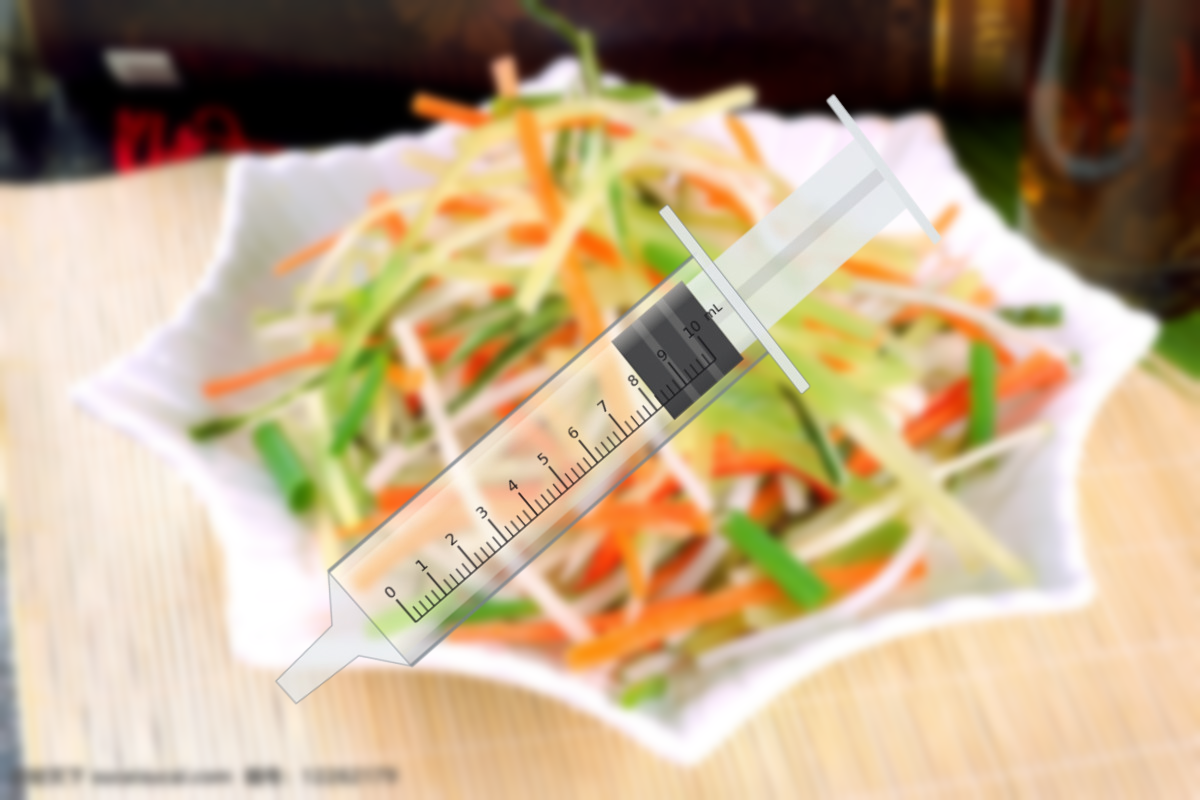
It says {"value": 8.2, "unit": "mL"}
